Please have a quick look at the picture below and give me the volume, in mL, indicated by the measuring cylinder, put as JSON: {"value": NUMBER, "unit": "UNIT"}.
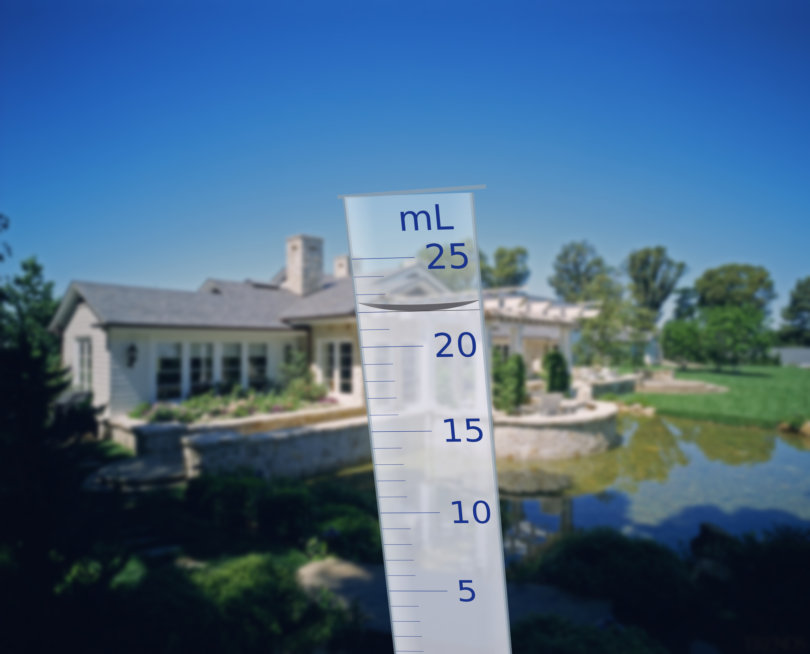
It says {"value": 22, "unit": "mL"}
